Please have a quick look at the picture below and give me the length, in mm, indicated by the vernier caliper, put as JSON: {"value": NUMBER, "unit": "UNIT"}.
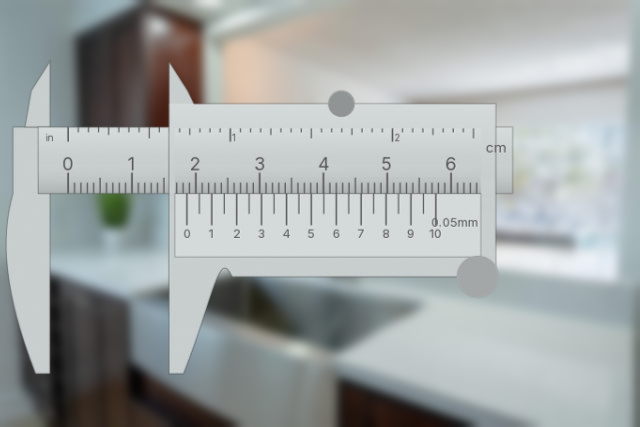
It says {"value": 18.6, "unit": "mm"}
